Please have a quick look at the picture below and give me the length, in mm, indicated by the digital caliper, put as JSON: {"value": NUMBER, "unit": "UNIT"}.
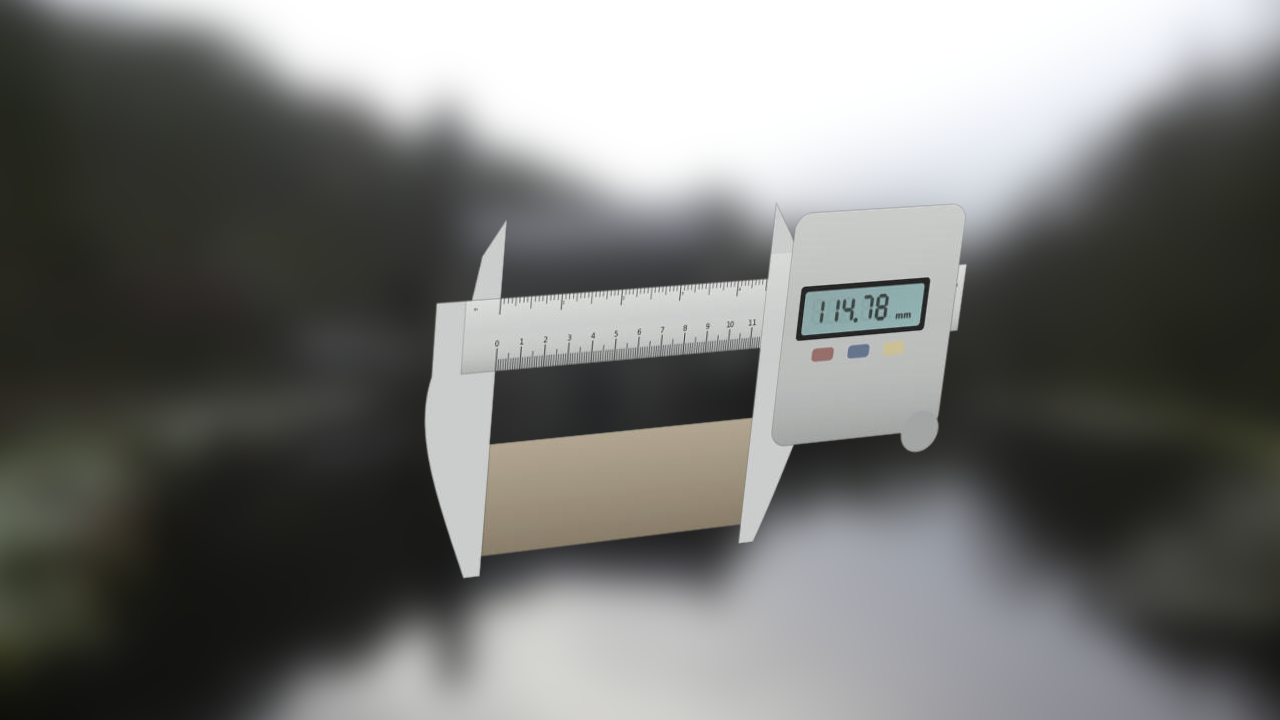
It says {"value": 114.78, "unit": "mm"}
